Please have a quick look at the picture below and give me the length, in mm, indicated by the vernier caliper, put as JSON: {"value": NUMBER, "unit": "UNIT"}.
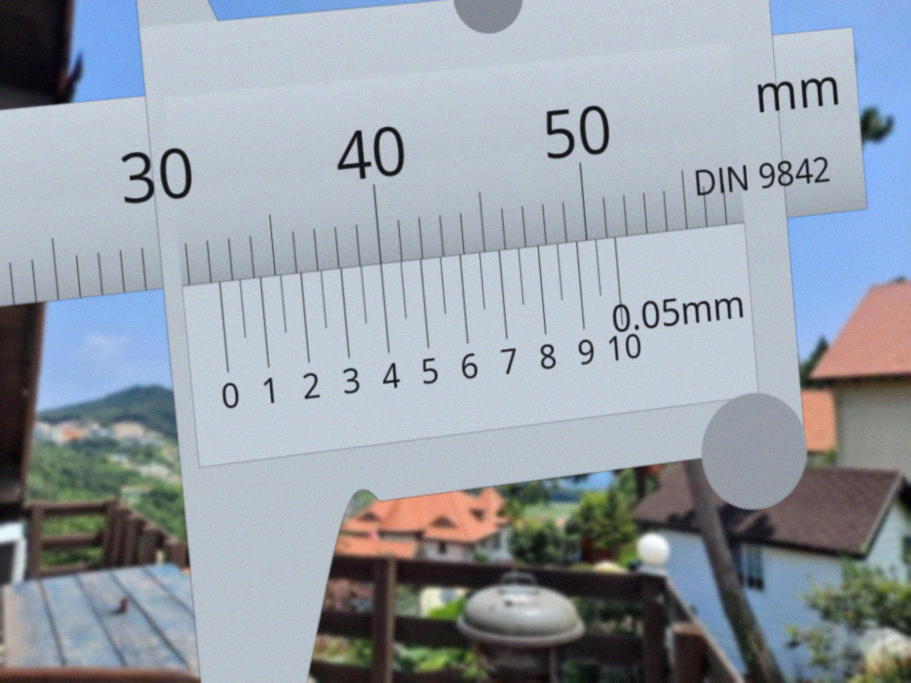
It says {"value": 32.4, "unit": "mm"}
